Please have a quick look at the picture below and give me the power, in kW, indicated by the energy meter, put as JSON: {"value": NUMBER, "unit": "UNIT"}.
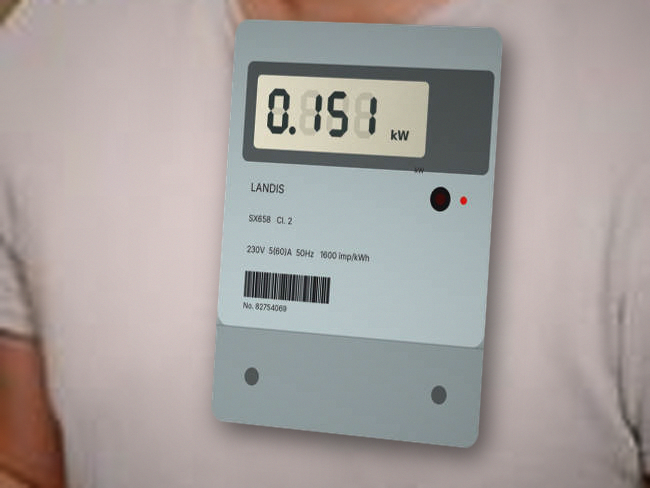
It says {"value": 0.151, "unit": "kW"}
